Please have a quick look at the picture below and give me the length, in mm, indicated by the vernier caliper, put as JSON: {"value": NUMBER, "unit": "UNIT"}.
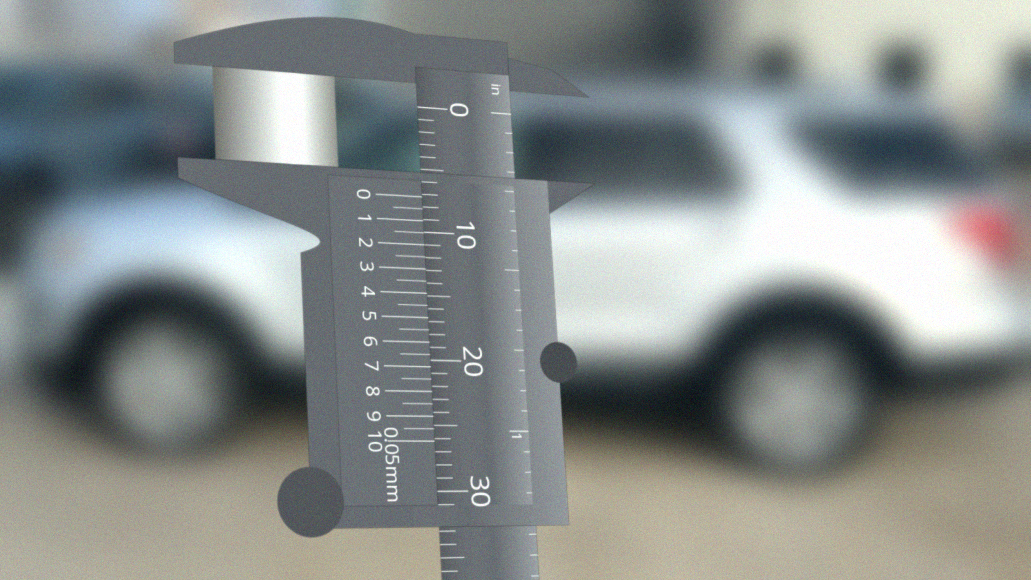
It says {"value": 7.2, "unit": "mm"}
